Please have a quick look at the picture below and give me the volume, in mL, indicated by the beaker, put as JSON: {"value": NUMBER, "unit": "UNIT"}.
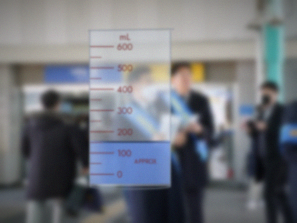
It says {"value": 150, "unit": "mL"}
